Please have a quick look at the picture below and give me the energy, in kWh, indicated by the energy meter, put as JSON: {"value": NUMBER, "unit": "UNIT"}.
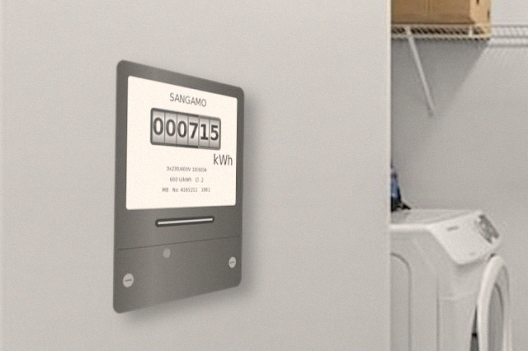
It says {"value": 7.15, "unit": "kWh"}
